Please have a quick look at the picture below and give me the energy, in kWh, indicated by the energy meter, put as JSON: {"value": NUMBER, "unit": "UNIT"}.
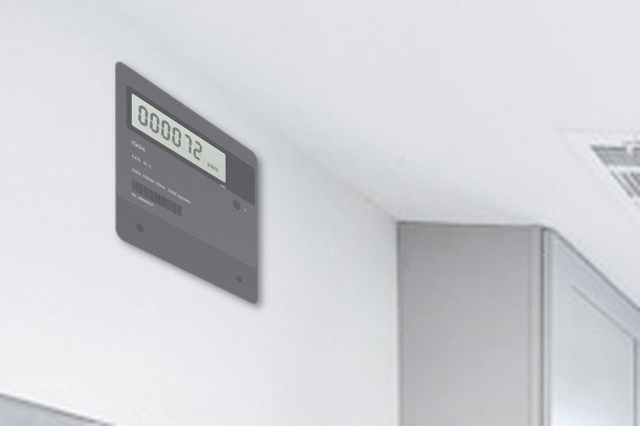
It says {"value": 72, "unit": "kWh"}
